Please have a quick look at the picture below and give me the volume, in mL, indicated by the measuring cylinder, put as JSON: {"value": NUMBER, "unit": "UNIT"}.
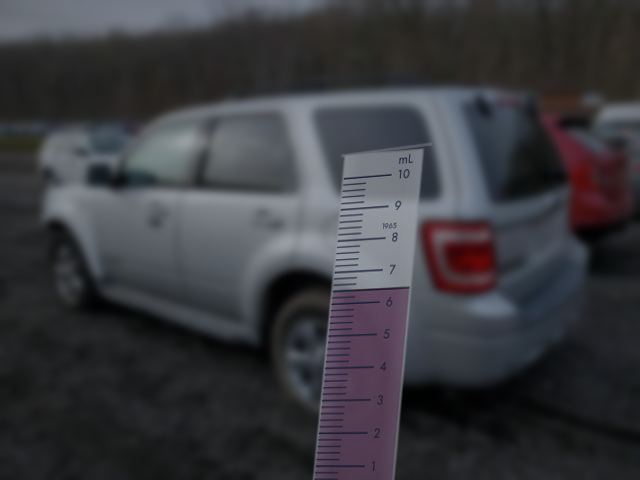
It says {"value": 6.4, "unit": "mL"}
